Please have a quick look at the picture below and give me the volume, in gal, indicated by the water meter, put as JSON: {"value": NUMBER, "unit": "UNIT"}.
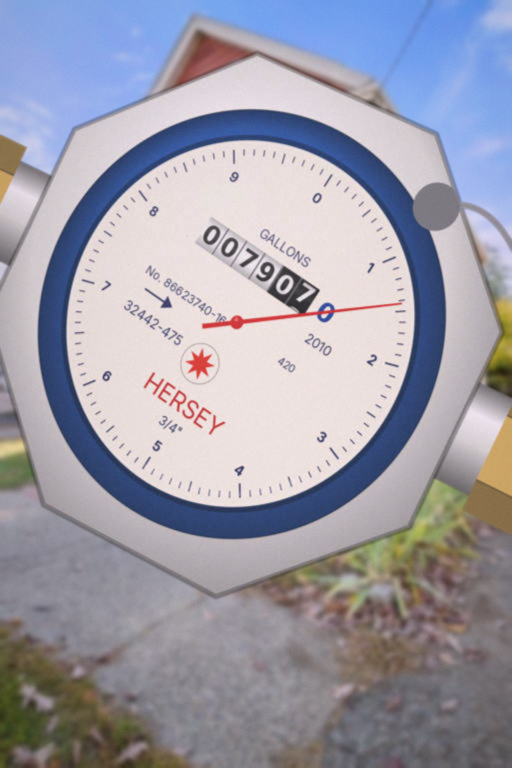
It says {"value": 79071.4, "unit": "gal"}
